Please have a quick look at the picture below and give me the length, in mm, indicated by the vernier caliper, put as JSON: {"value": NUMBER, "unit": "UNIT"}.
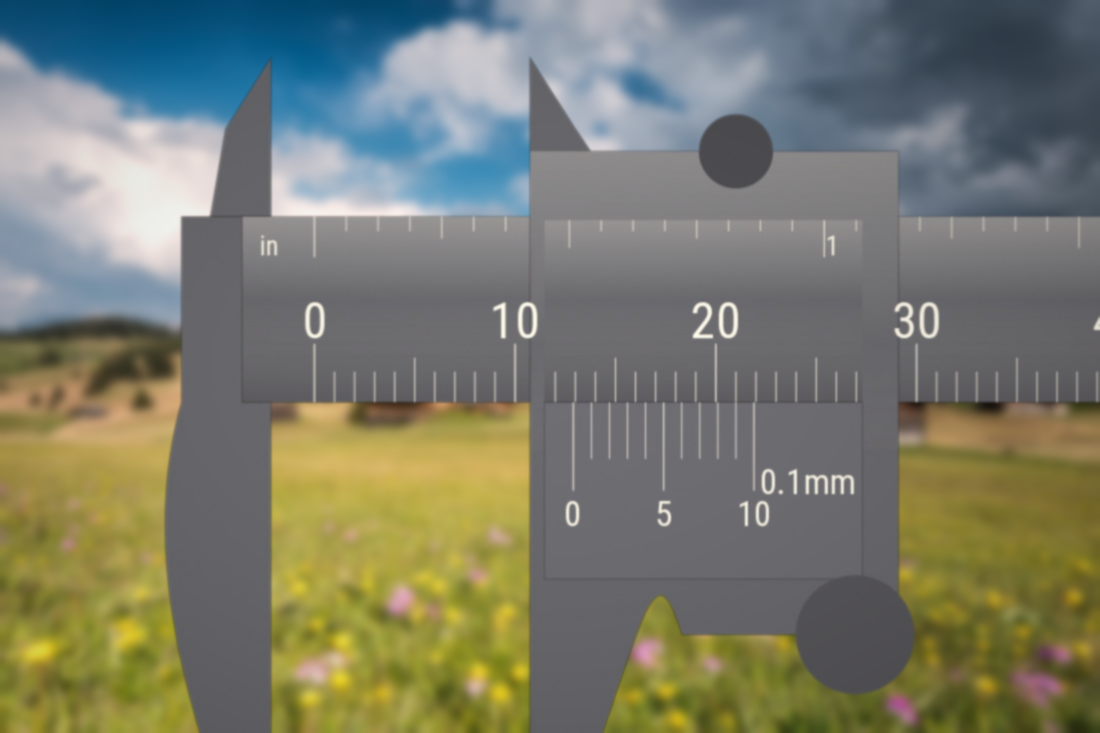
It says {"value": 12.9, "unit": "mm"}
